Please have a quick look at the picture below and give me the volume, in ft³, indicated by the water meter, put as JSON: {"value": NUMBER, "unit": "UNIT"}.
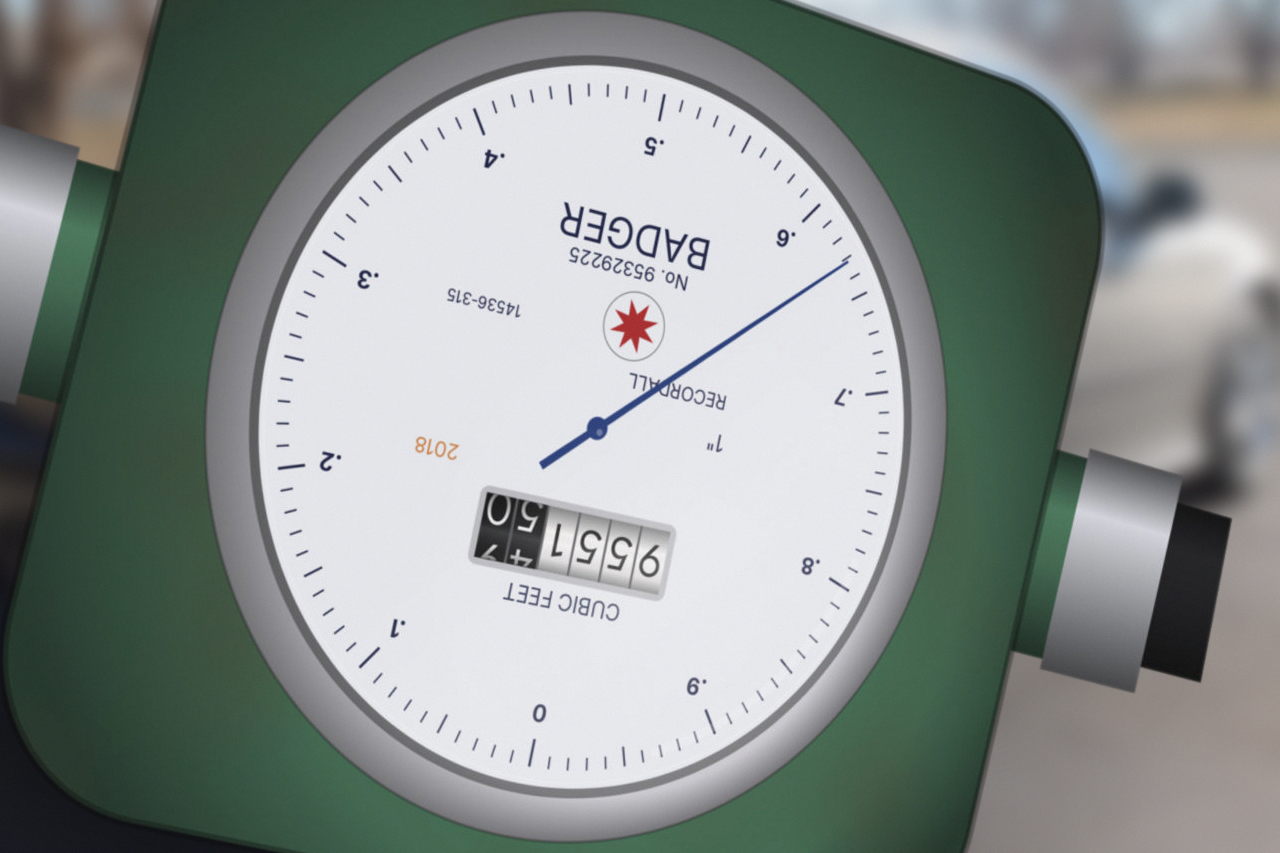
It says {"value": 955149.63, "unit": "ft³"}
